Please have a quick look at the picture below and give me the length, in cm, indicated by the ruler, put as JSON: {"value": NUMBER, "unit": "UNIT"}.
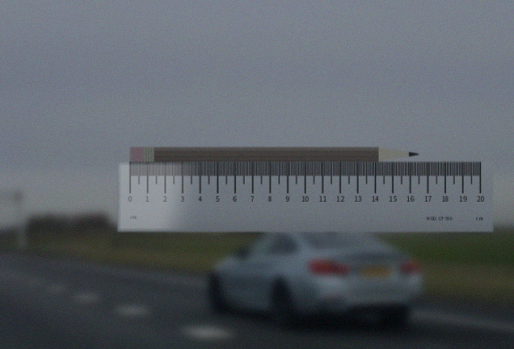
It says {"value": 16.5, "unit": "cm"}
